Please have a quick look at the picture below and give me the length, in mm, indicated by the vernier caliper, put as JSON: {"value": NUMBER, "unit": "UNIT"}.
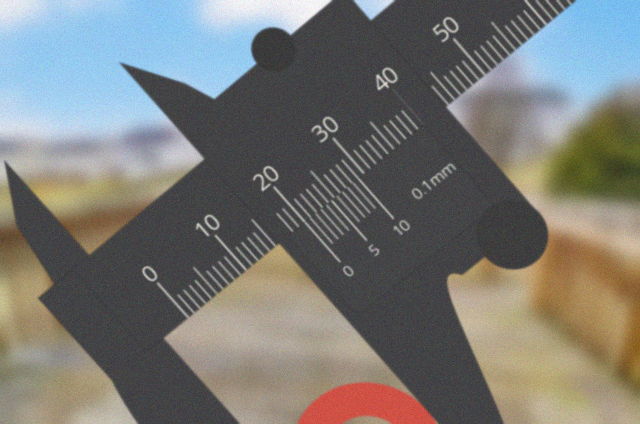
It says {"value": 20.0, "unit": "mm"}
